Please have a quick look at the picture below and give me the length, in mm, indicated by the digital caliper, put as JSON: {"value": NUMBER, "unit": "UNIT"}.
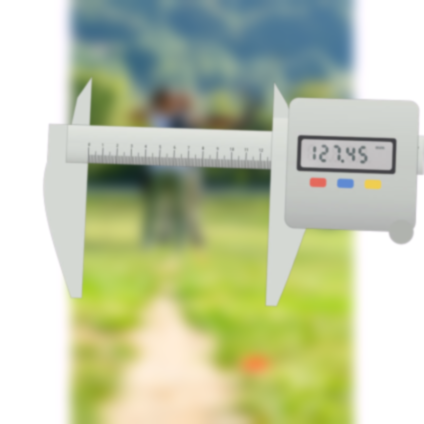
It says {"value": 127.45, "unit": "mm"}
